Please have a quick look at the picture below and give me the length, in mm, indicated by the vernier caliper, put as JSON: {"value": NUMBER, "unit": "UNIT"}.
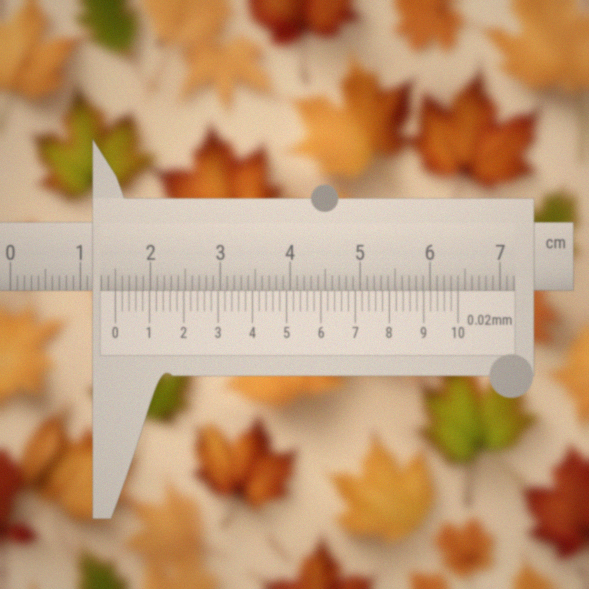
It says {"value": 15.0, "unit": "mm"}
